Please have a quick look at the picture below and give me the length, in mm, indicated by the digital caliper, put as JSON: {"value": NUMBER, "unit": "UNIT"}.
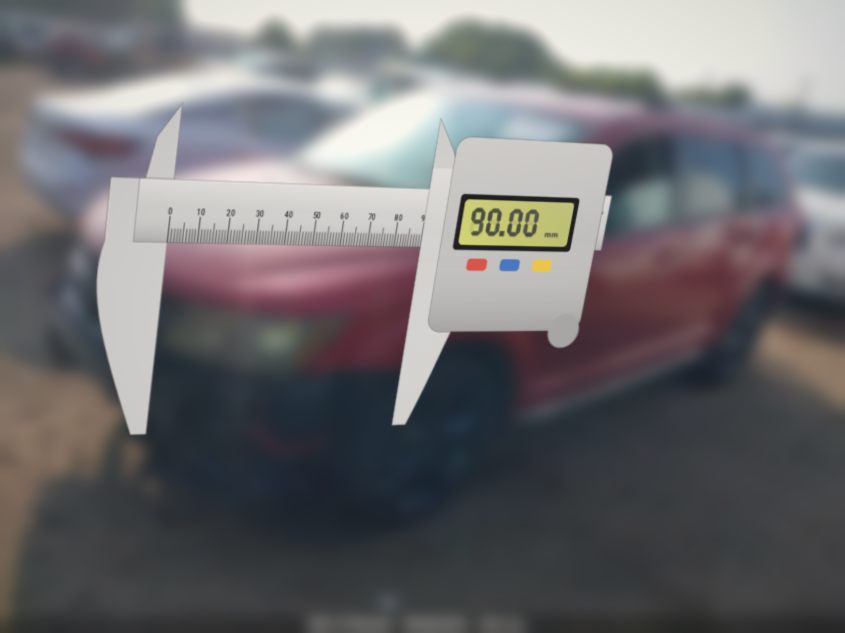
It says {"value": 90.00, "unit": "mm"}
